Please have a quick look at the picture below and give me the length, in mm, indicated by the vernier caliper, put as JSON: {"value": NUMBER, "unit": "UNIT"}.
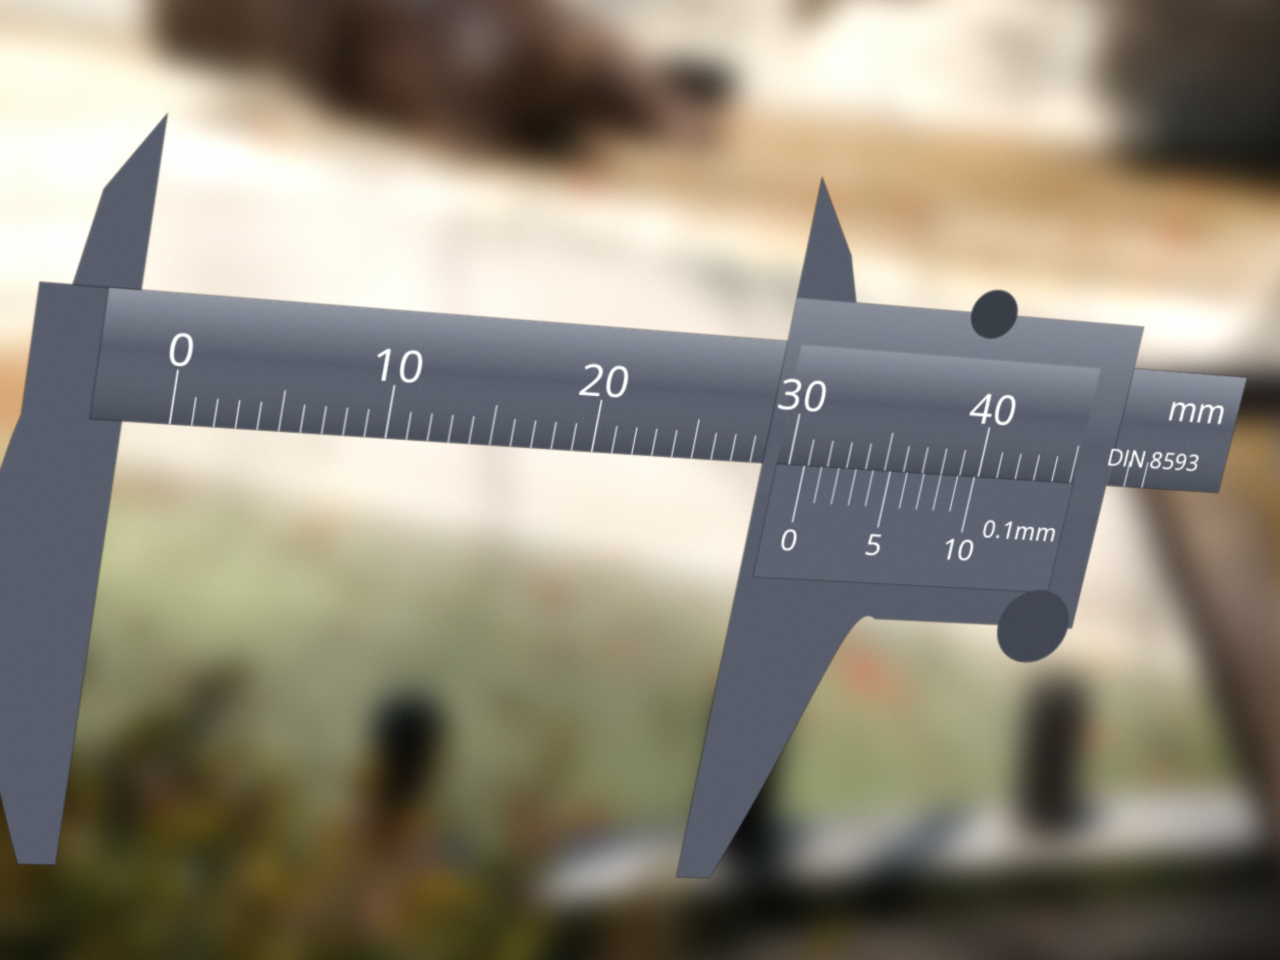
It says {"value": 30.8, "unit": "mm"}
